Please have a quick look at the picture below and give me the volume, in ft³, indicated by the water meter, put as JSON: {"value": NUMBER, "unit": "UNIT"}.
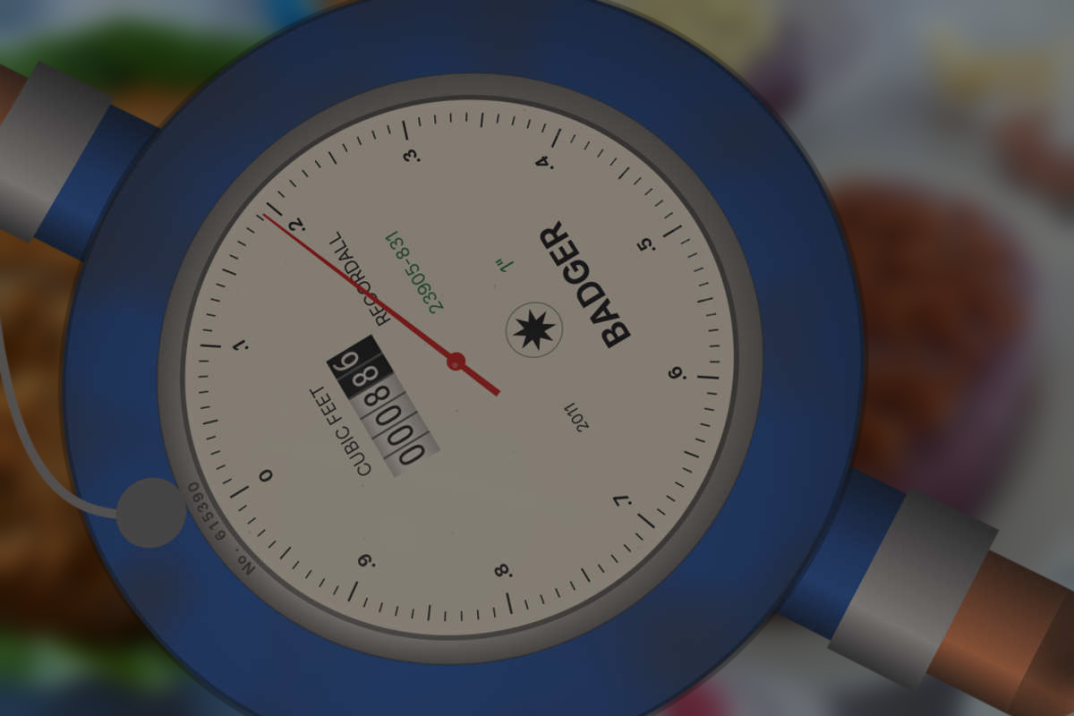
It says {"value": 886.19, "unit": "ft³"}
